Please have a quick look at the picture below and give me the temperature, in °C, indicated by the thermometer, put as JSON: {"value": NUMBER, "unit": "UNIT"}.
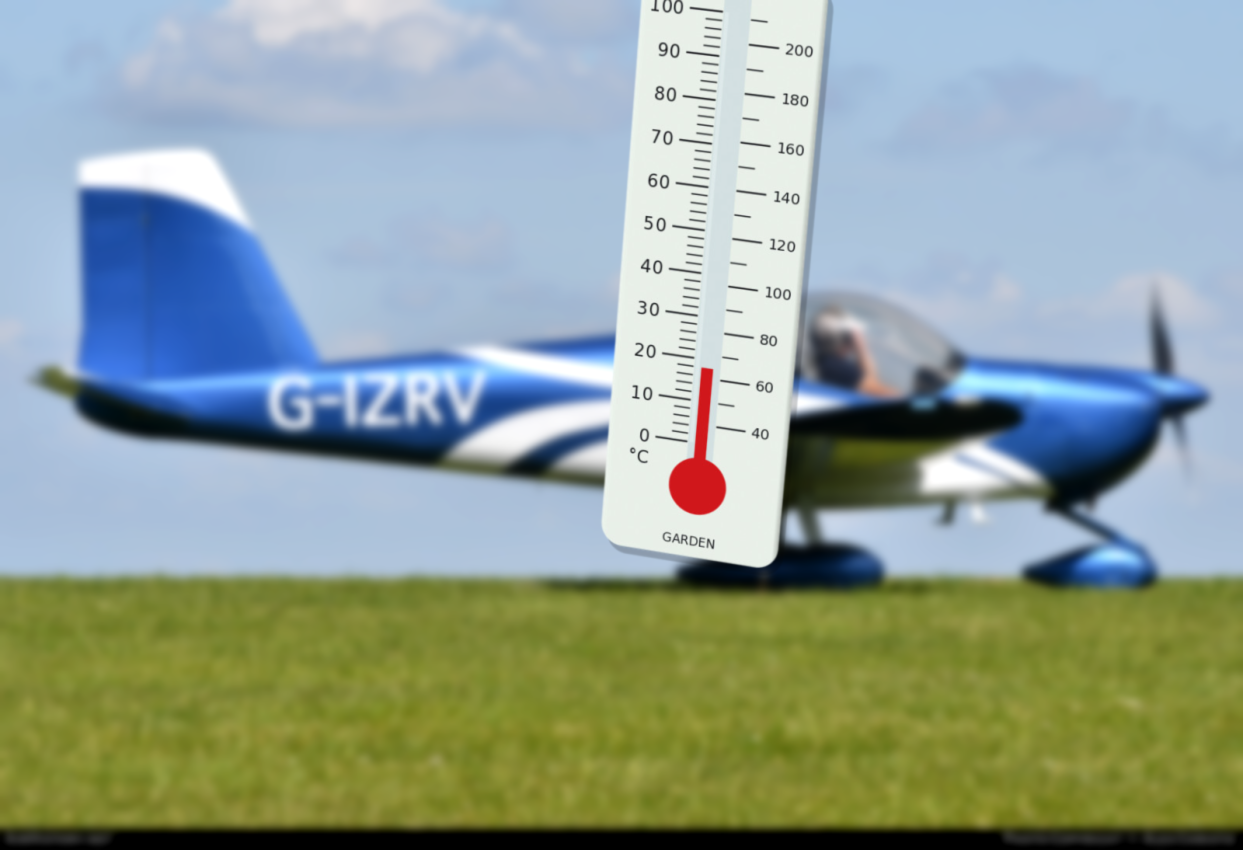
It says {"value": 18, "unit": "°C"}
